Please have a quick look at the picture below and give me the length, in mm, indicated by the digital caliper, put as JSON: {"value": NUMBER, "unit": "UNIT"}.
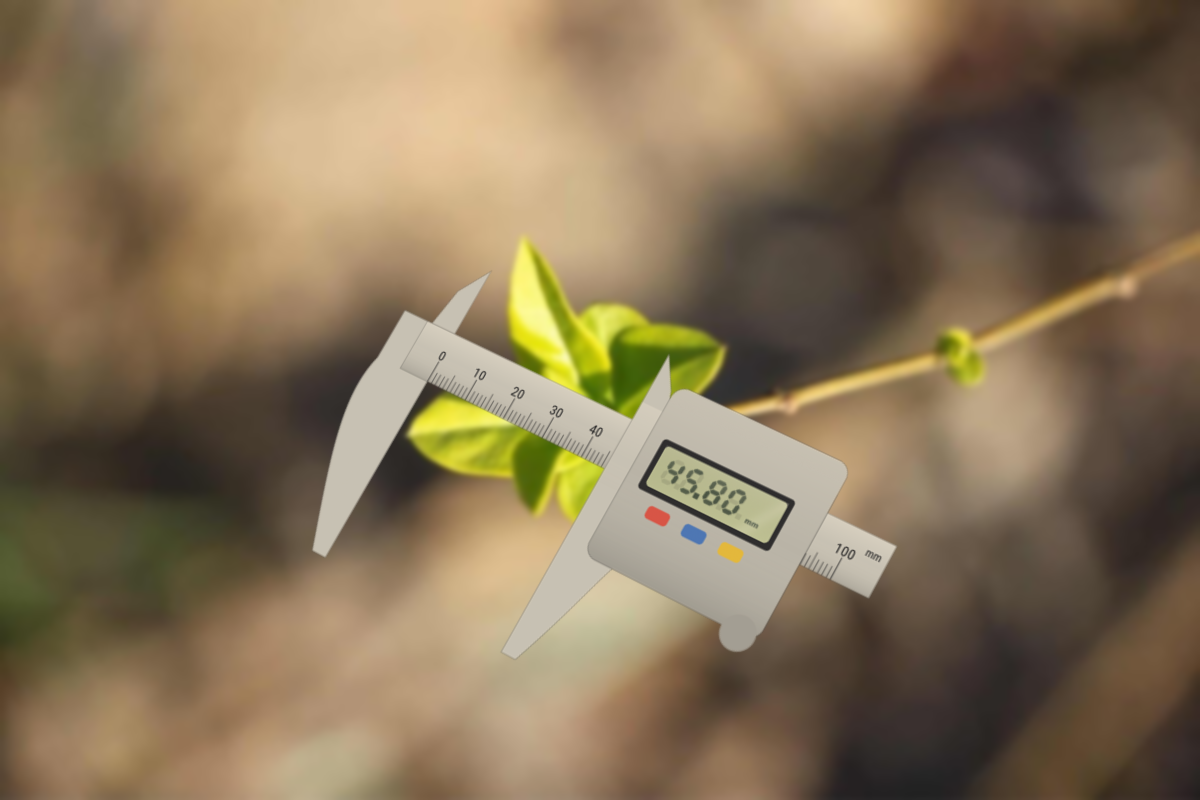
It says {"value": 45.80, "unit": "mm"}
